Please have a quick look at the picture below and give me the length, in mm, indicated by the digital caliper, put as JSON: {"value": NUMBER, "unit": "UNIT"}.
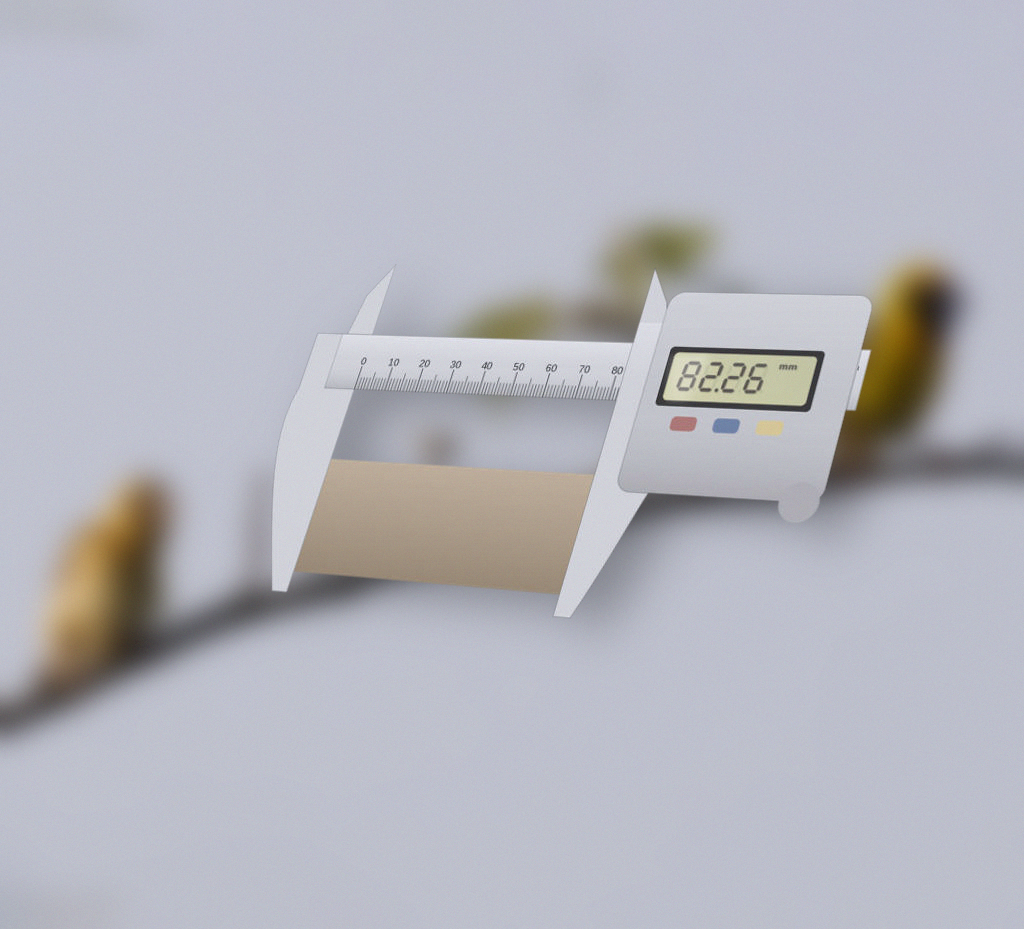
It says {"value": 82.26, "unit": "mm"}
